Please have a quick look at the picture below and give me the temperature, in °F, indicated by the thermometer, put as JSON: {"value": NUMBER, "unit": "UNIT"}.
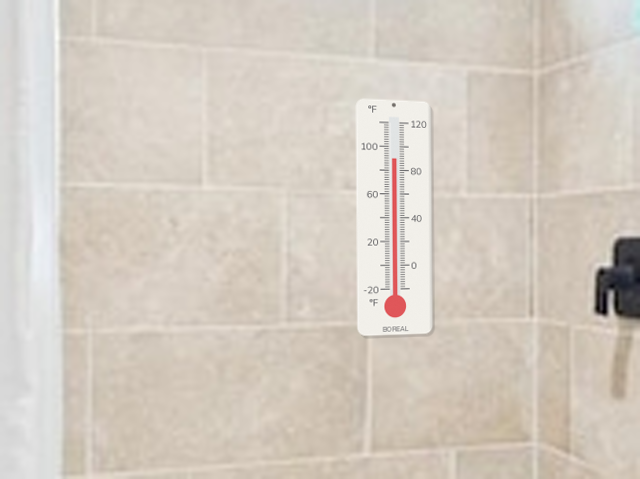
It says {"value": 90, "unit": "°F"}
